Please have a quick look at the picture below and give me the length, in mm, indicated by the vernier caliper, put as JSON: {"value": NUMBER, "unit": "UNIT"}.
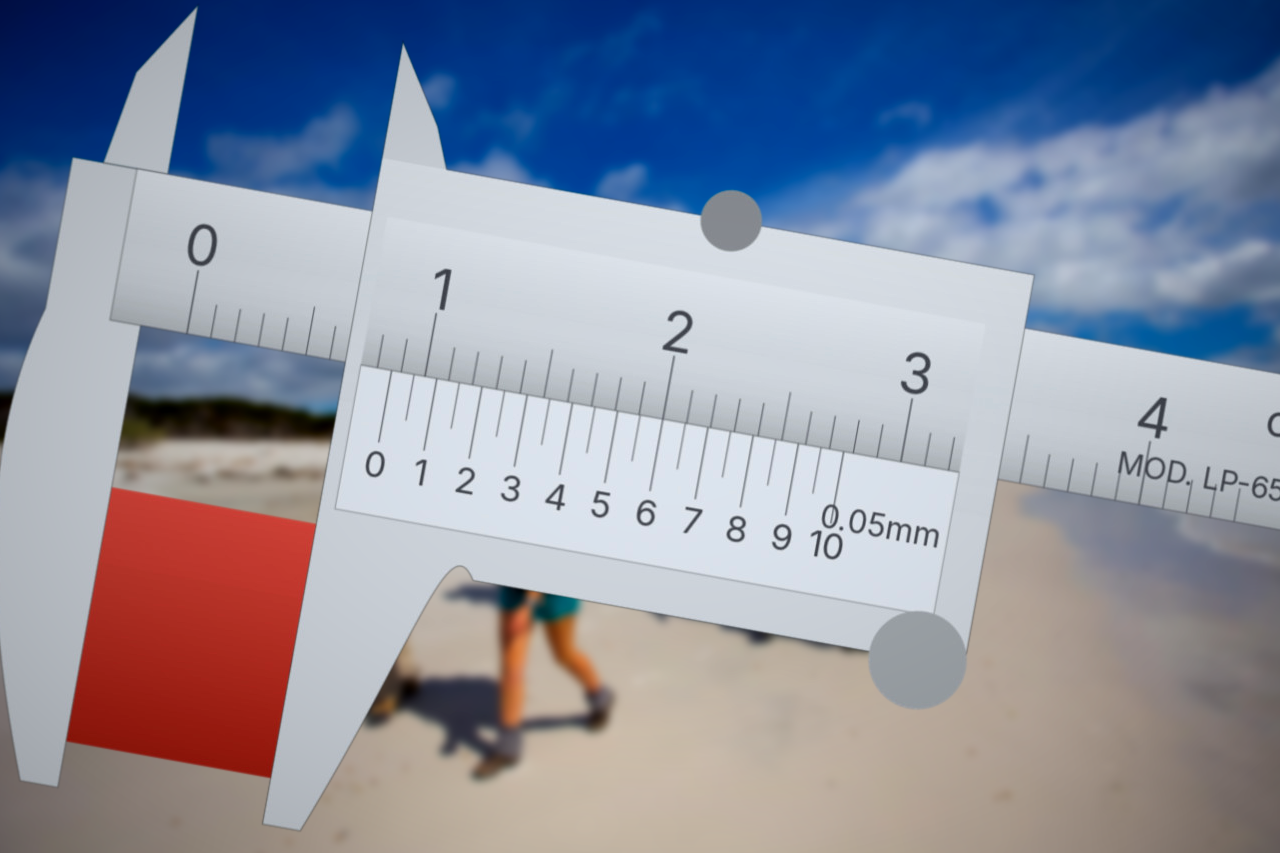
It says {"value": 8.6, "unit": "mm"}
